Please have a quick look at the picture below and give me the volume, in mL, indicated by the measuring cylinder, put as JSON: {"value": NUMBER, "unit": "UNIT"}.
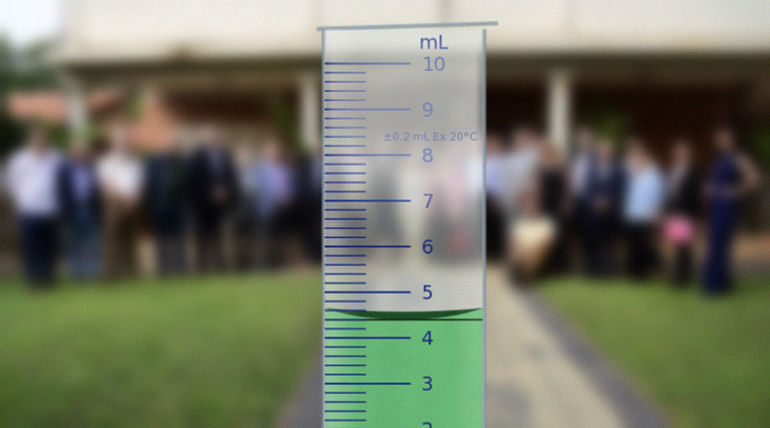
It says {"value": 4.4, "unit": "mL"}
